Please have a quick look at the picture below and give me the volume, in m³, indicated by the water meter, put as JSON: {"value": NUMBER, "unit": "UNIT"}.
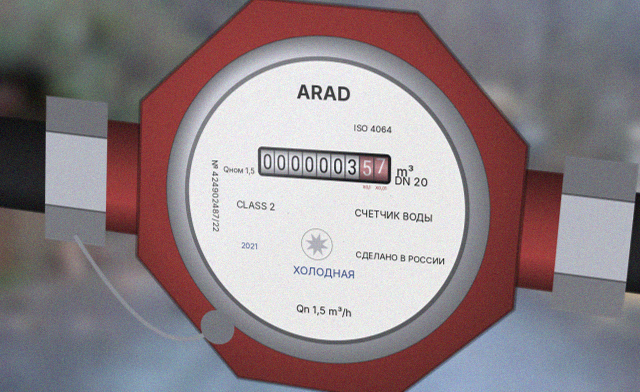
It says {"value": 3.57, "unit": "m³"}
